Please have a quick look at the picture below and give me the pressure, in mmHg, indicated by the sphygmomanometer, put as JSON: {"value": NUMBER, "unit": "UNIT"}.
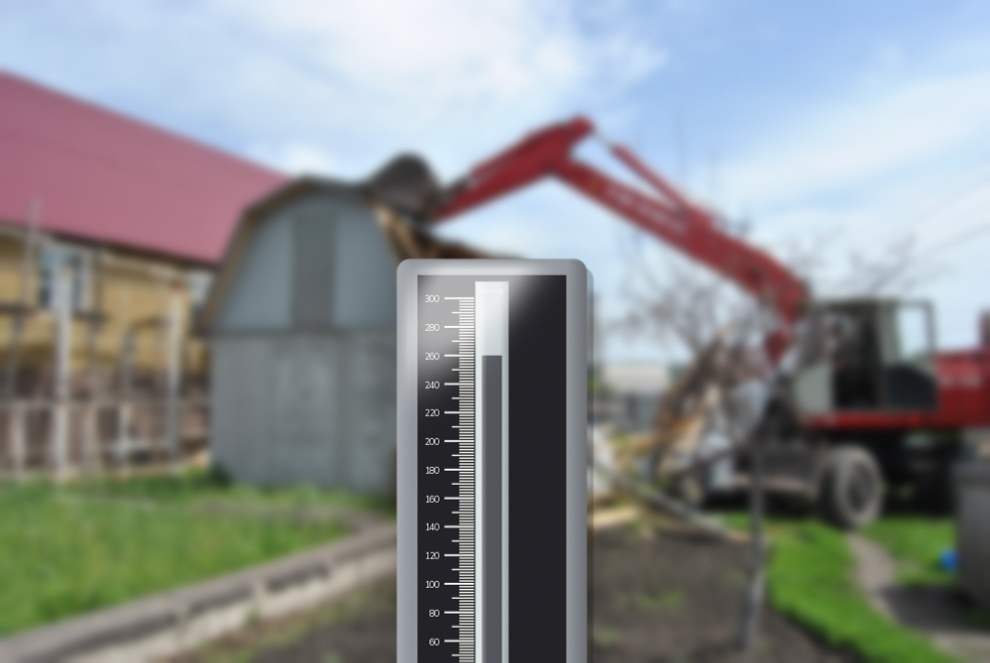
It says {"value": 260, "unit": "mmHg"}
